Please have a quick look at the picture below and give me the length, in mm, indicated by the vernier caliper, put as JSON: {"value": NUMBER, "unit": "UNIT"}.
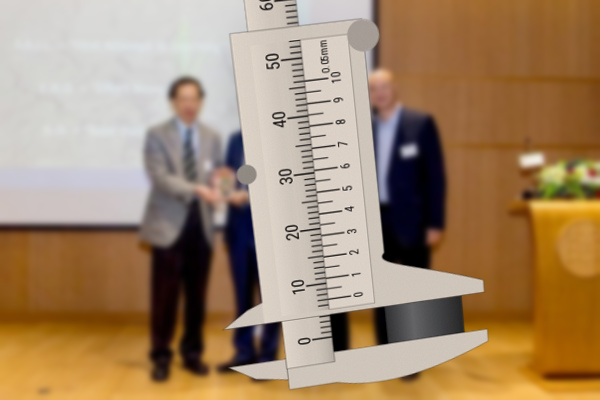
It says {"value": 7.0, "unit": "mm"}
